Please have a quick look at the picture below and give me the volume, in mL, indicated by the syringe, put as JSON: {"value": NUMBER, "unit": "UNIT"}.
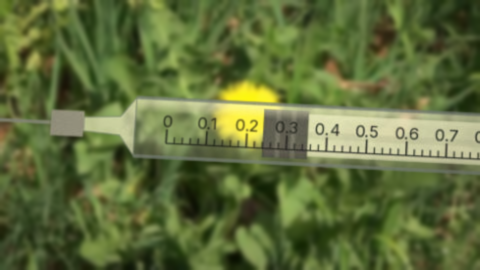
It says {"value": 0.24, "unit": "mL"}
